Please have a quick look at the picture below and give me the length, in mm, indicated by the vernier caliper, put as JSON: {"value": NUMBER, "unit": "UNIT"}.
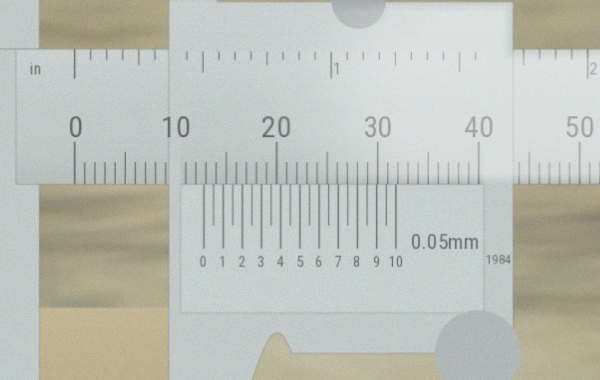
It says {"value": 12.8, "unit": "mm"}
